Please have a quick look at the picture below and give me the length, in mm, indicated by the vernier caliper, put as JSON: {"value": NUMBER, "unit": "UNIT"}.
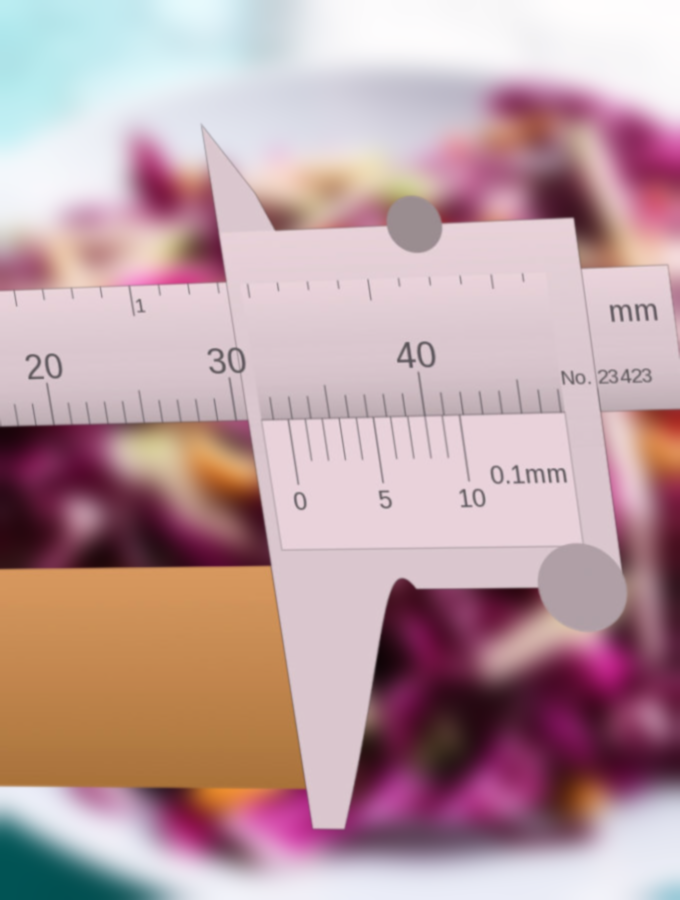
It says {"value": 32.8, "unit": "mm"}
